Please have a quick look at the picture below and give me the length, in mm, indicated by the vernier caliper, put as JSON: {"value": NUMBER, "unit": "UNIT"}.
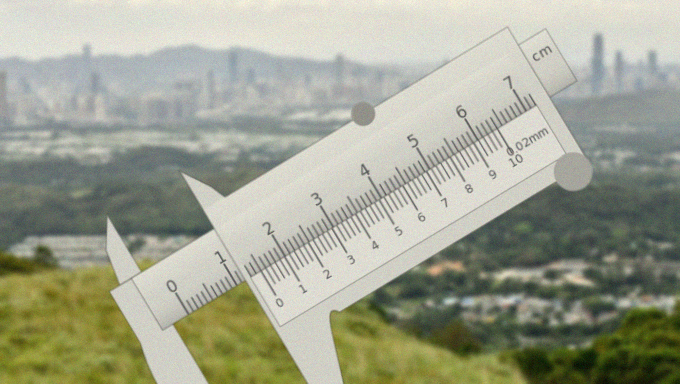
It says {"value": 15.0, "unit": "mm"}
